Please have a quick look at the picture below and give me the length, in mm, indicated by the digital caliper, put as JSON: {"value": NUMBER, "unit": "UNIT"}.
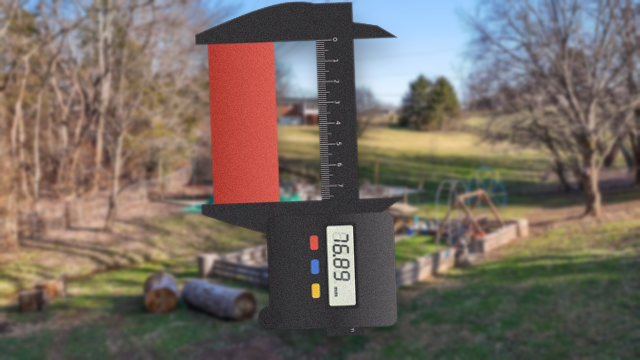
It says {"value": 76.89, "unit": "mm"}
